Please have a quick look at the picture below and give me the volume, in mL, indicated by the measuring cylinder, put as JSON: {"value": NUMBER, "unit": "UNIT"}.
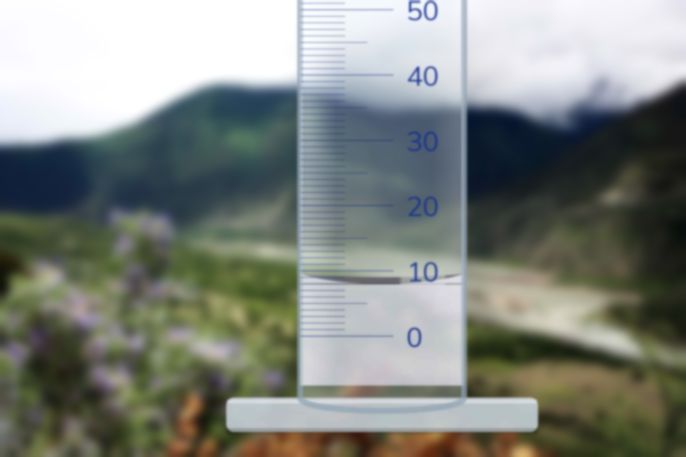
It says {"value": 8, "unit": "mL"}
